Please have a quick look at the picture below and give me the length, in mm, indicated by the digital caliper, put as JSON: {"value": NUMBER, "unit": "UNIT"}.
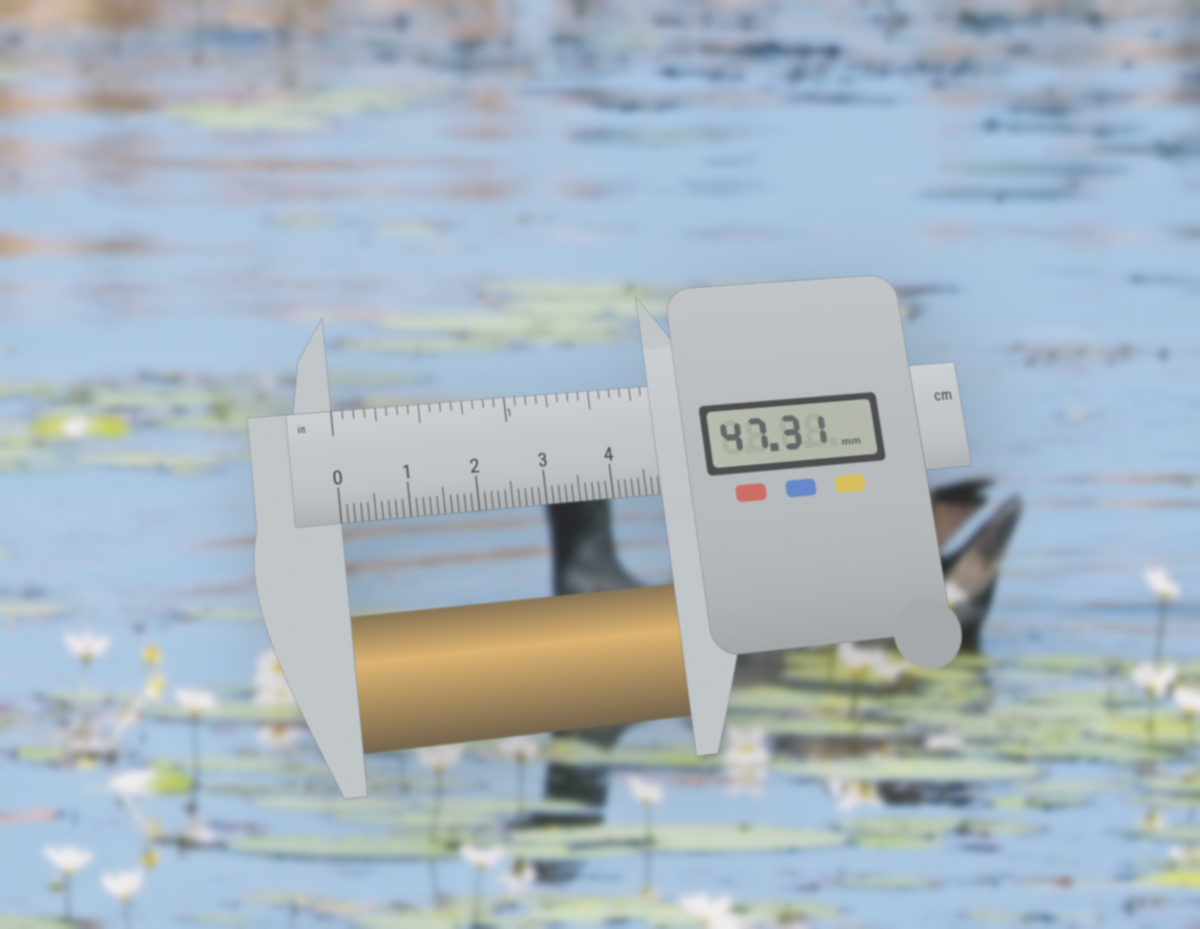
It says {"value": 47.31, "unit": "mm"}
